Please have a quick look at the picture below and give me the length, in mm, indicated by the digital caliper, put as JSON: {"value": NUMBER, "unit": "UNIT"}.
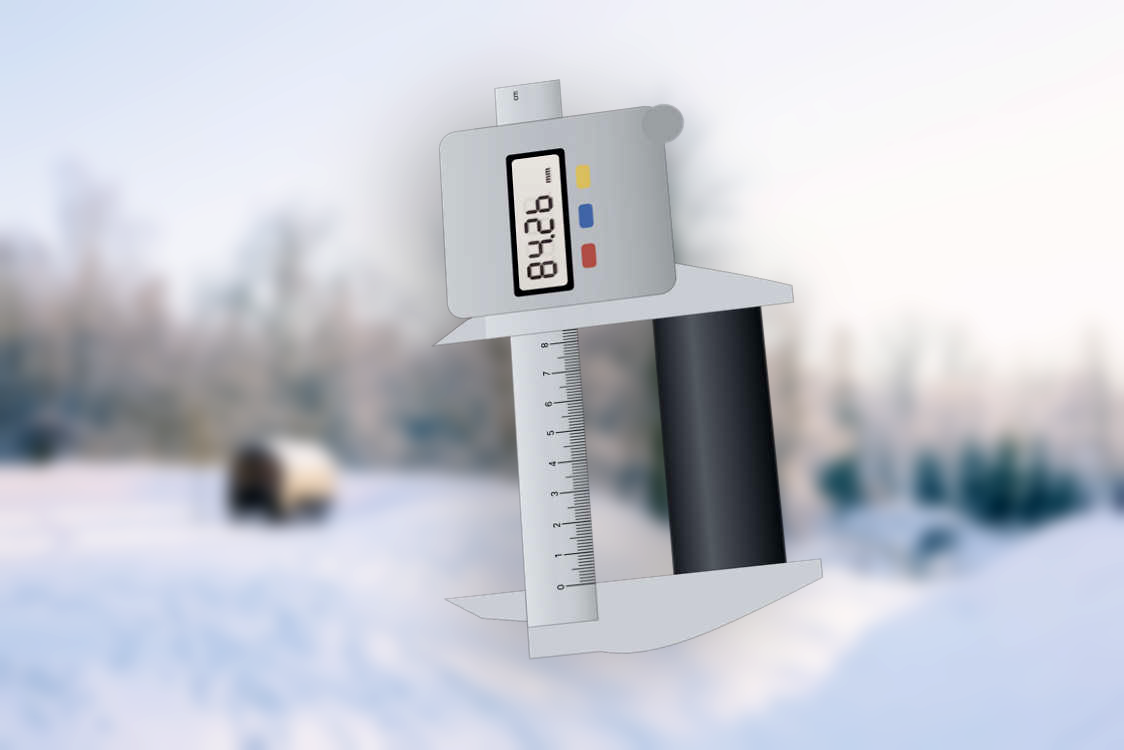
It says {"value": 84.26, "unit": "mm"}
